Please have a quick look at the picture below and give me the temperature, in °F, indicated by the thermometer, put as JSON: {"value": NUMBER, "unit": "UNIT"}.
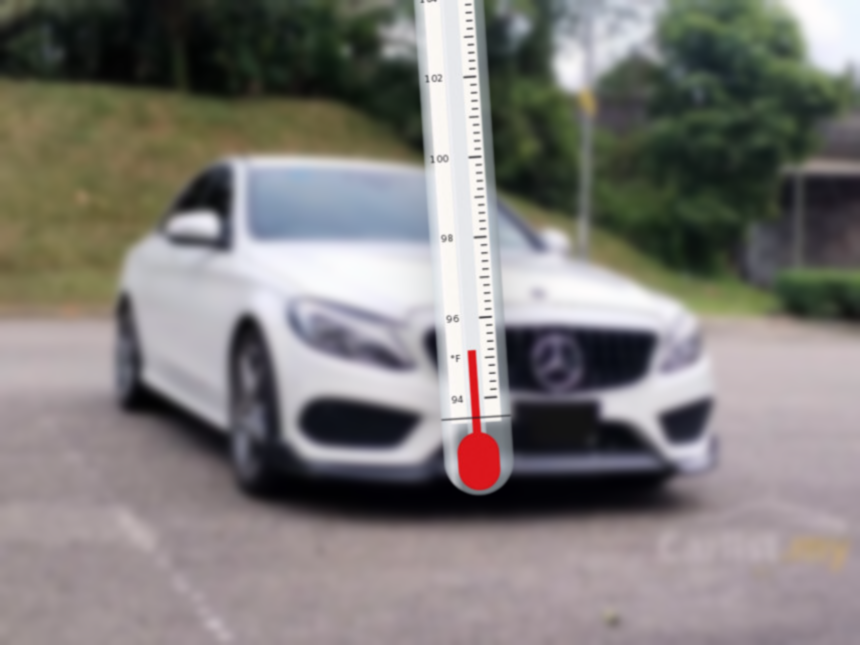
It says {"value": 95.2, "unit": "°F"}
